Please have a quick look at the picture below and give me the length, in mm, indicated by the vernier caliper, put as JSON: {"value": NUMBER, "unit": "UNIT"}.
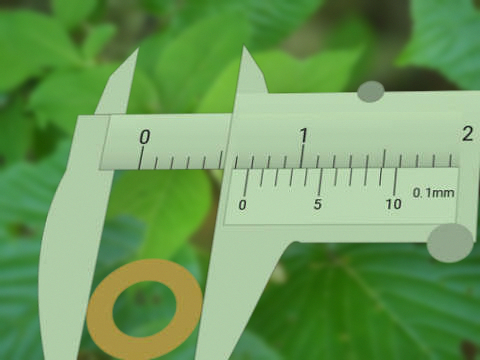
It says {"value": 6.8, "unit": "mm"}
